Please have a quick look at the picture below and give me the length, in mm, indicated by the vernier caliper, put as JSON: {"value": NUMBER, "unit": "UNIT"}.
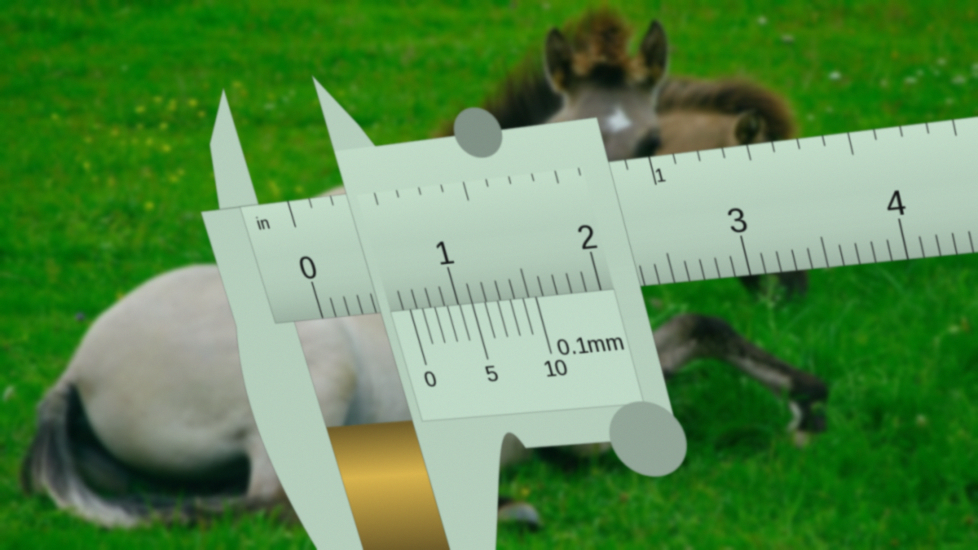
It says {"value": 6.5, "unit": "mm"}
